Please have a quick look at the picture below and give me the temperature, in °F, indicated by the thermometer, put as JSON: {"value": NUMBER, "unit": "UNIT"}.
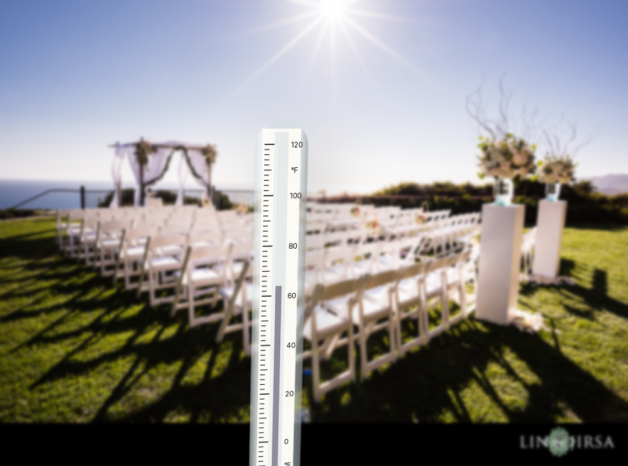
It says {"value": 64, "unit": "°F"}
